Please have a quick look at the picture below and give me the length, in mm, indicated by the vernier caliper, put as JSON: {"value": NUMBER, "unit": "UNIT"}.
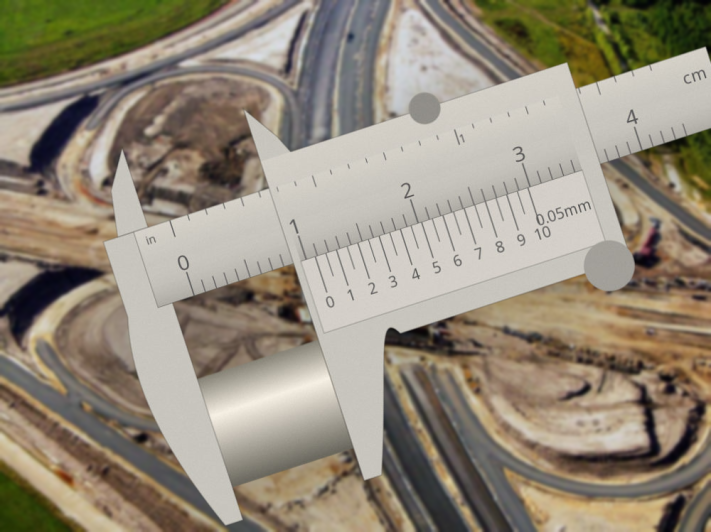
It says {"value": 10.8, "unit": "mm"}
